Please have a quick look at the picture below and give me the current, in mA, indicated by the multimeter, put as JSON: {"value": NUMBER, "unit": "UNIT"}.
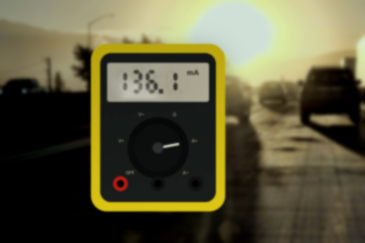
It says {"value": 136.1, "unit": "mA"}
